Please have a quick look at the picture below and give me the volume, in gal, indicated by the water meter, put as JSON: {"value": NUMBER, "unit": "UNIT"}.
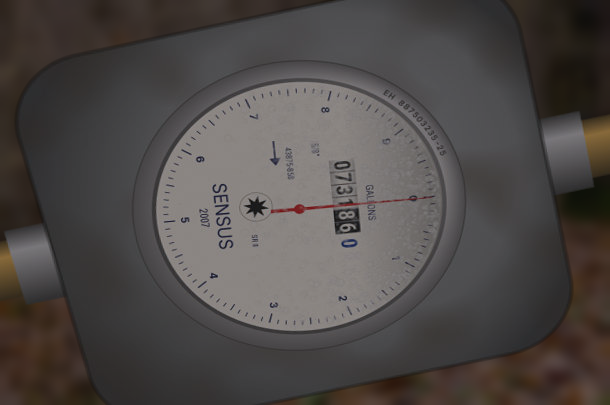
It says {"value": 731860.0, "unit": "gal"}
